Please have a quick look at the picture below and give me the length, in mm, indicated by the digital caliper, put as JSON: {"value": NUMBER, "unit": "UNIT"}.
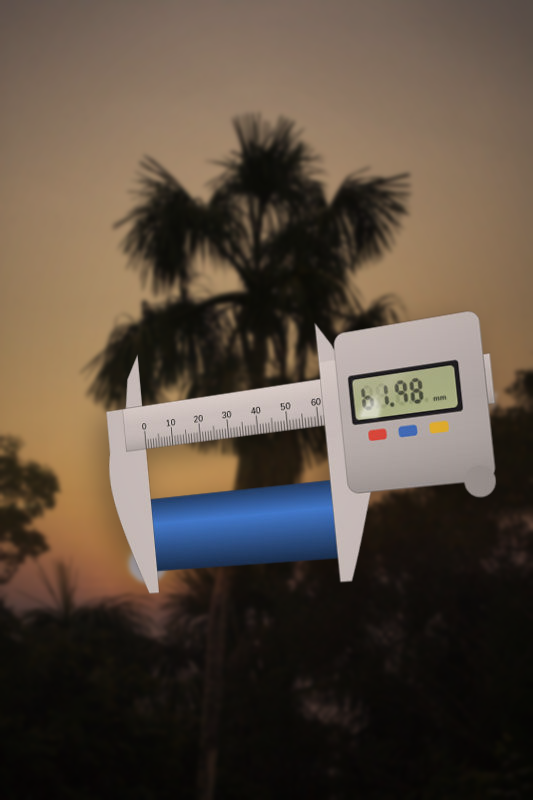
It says {"value": 61.98, "unit": "mm"}
